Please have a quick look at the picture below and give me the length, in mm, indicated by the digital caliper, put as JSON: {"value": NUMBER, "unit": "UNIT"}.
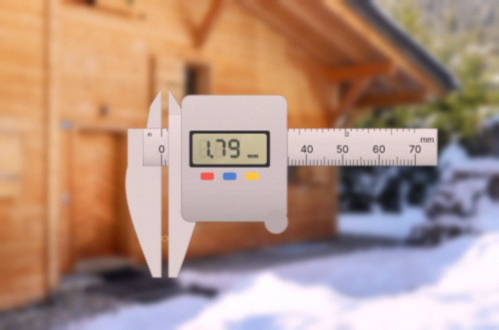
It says {"value": 1.79, "unit": "mm"}
